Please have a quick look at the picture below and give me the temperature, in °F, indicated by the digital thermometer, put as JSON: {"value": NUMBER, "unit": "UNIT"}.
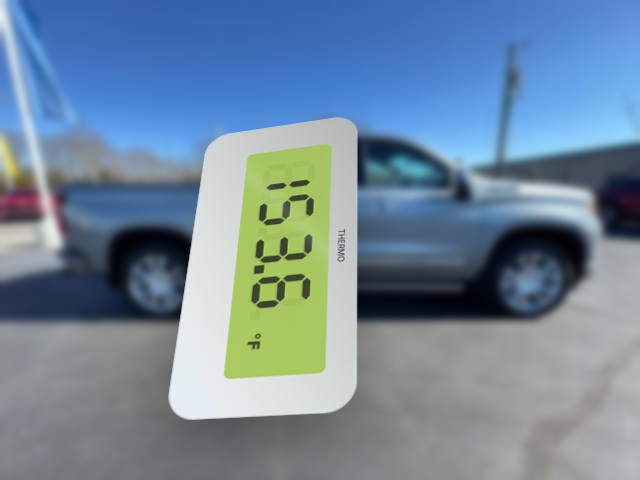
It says {"value": 153.6, "unit": "°F"}
